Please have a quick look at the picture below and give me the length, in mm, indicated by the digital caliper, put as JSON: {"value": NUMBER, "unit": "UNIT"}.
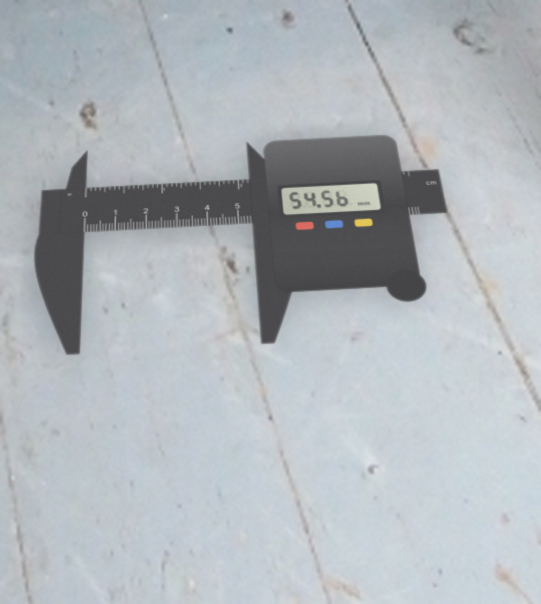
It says {"value": 54.56, "unit": "mm"}
